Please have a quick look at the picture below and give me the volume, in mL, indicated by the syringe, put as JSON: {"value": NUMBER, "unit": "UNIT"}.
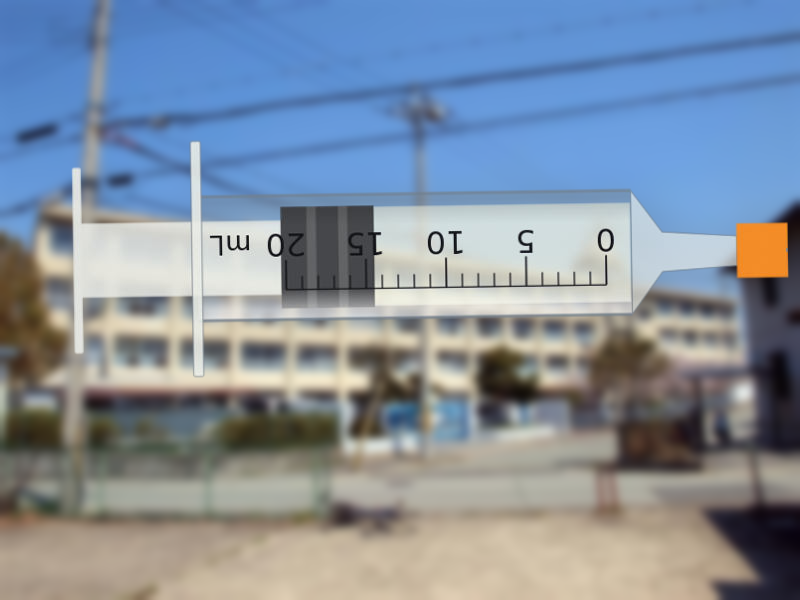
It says {"value": 14.5, "unit": "mL"}
